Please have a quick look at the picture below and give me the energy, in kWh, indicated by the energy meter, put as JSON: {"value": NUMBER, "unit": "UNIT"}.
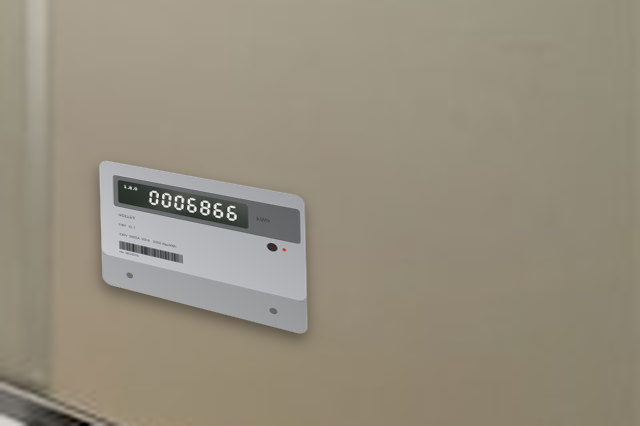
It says {"value": 6866, "unit": "kWh"}
